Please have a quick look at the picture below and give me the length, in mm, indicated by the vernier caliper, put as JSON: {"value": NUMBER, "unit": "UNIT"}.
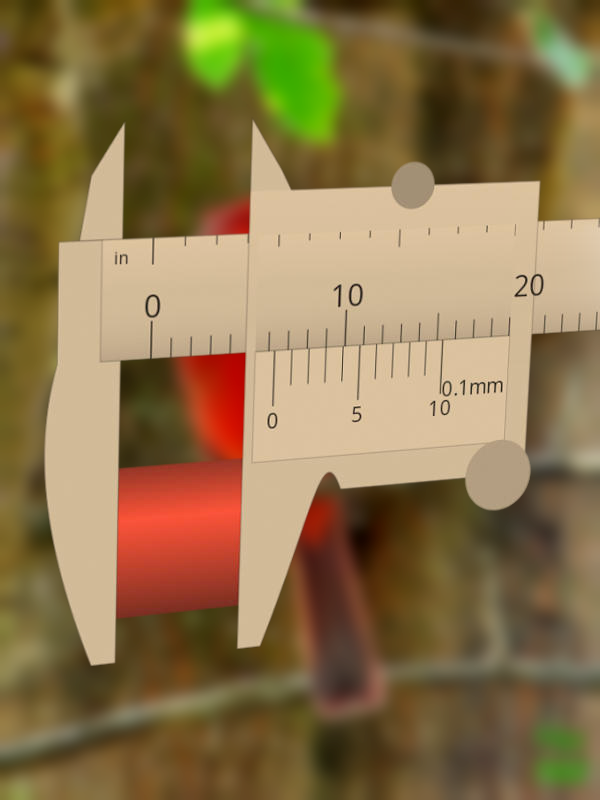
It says {"value": 6.3, "unit": "mm"}
